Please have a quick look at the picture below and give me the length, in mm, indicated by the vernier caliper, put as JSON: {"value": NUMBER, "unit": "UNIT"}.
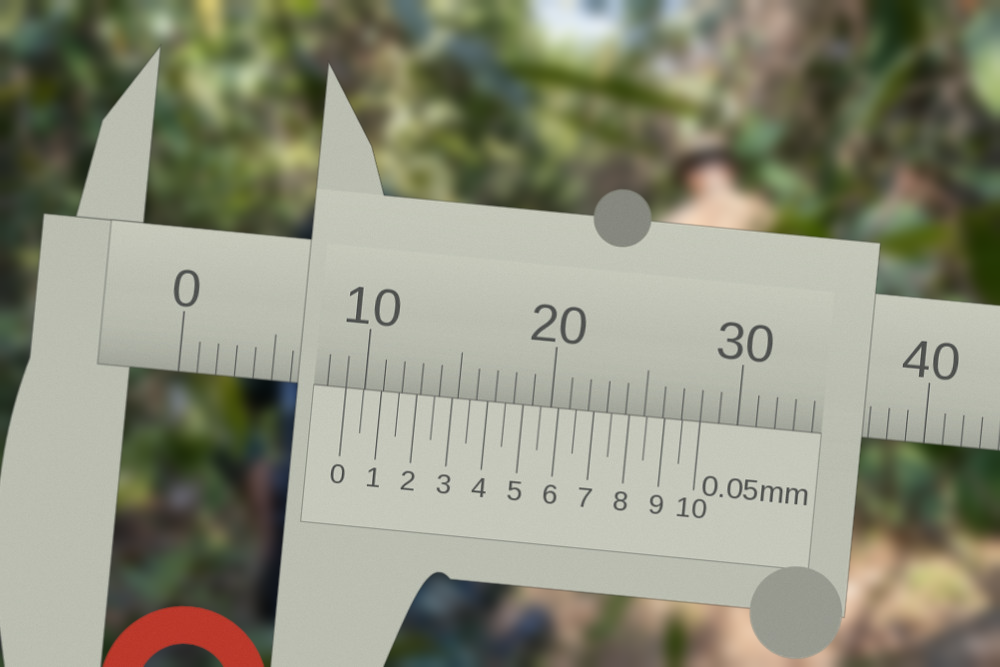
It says {"value": 9.0, "unit": "mm"}
